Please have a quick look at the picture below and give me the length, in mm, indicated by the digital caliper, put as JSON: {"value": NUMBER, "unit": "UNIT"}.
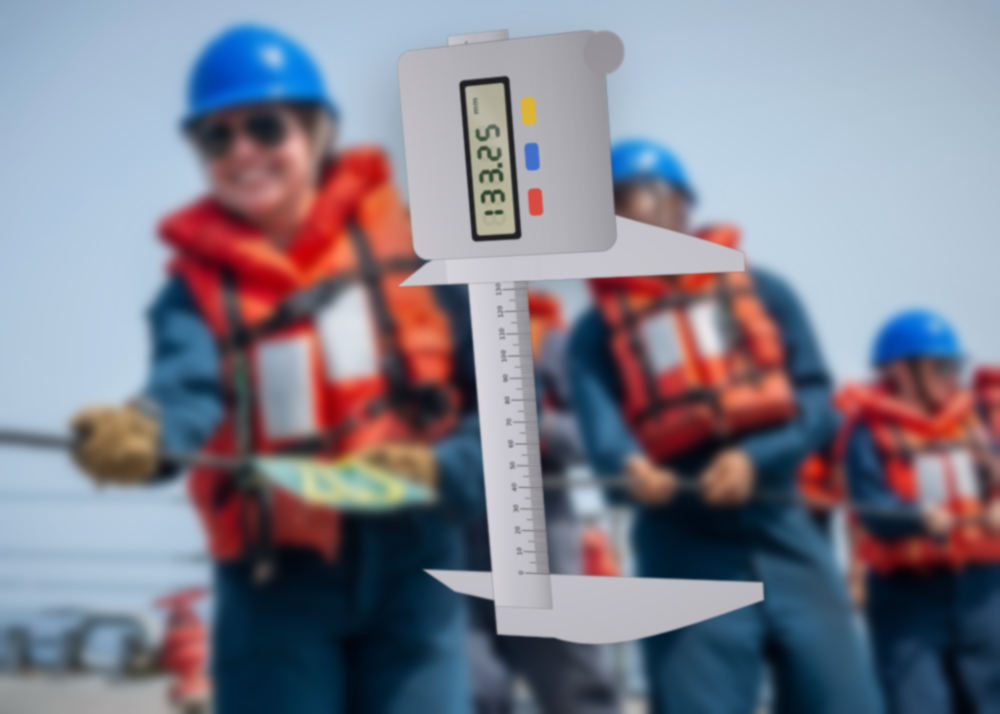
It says {"value": 133.25, "unit": "mm"}
